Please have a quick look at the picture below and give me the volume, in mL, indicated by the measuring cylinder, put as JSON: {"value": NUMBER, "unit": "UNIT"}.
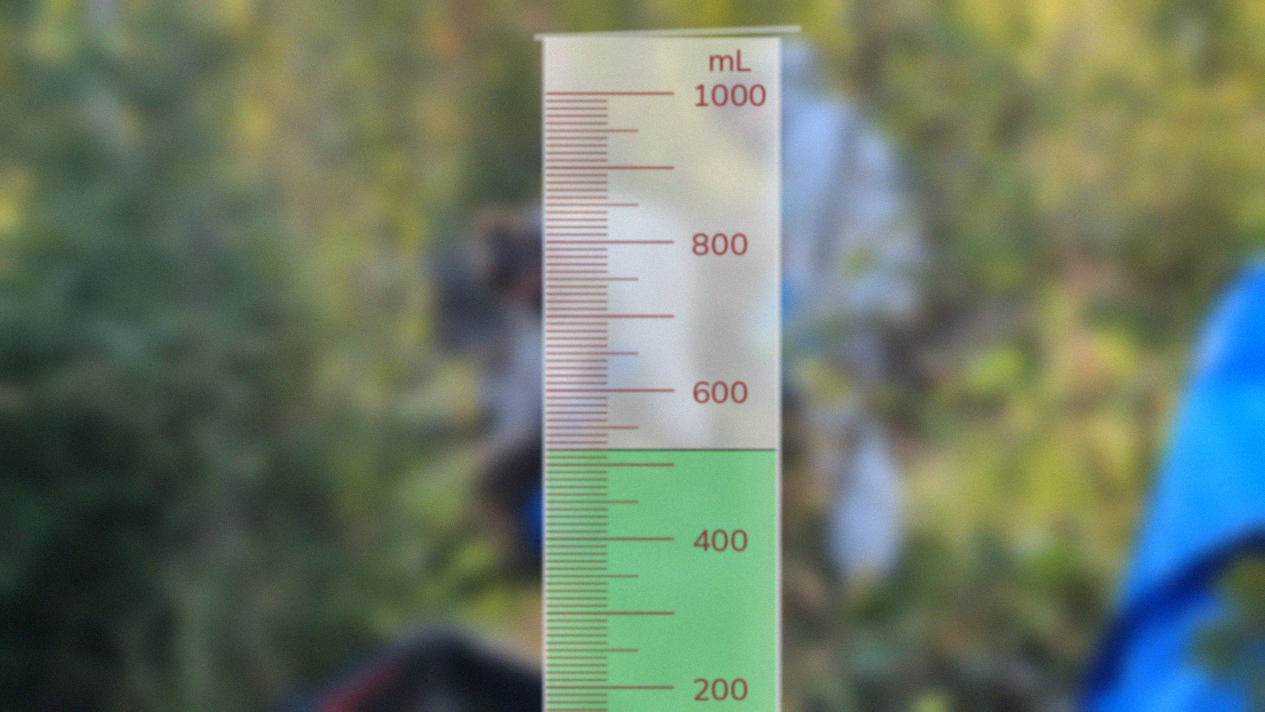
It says {"value": 520, "unit": "mL"}
